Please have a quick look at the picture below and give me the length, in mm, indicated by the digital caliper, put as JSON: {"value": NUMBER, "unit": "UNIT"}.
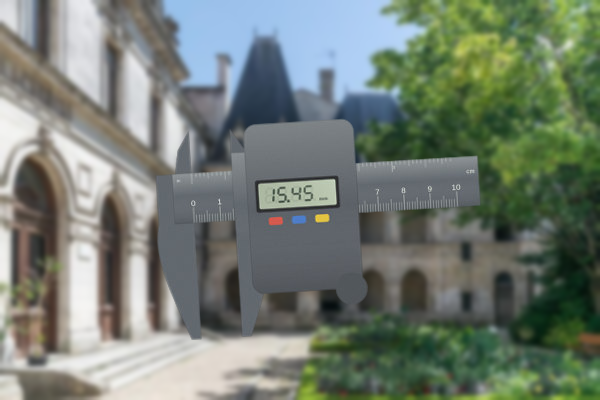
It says {"value": 15.45, "unit": "mm"}
